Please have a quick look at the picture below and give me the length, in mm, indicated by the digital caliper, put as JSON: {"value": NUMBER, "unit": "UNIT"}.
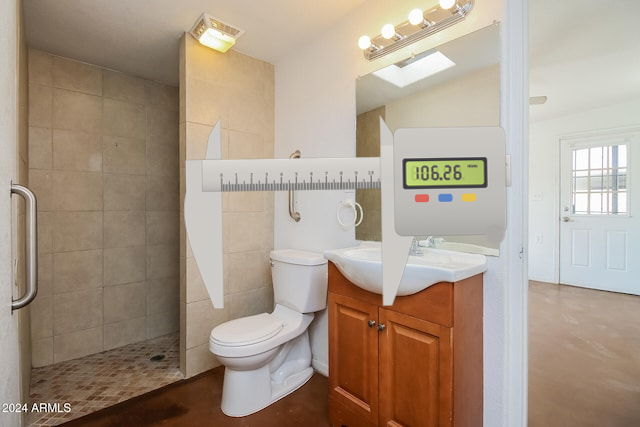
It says {"value": 106.26, "unit": "mm"}
